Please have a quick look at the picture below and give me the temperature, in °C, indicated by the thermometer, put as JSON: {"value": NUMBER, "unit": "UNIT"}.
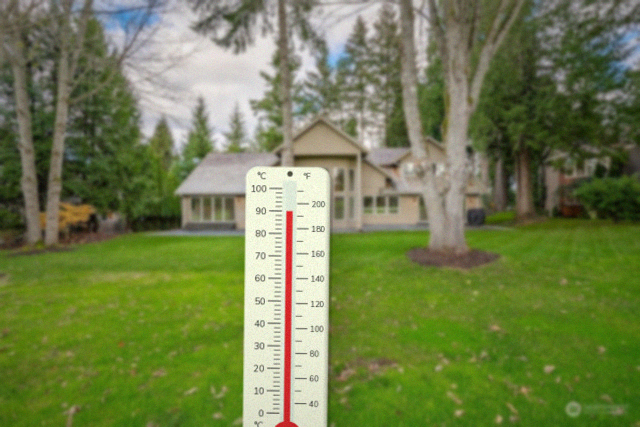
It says {"value": 90, "unit": "°C"}
